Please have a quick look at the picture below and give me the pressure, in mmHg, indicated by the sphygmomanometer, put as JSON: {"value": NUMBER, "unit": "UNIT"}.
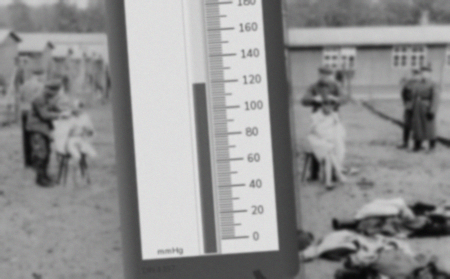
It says {"value": 120, "unit": "mmHg"}
